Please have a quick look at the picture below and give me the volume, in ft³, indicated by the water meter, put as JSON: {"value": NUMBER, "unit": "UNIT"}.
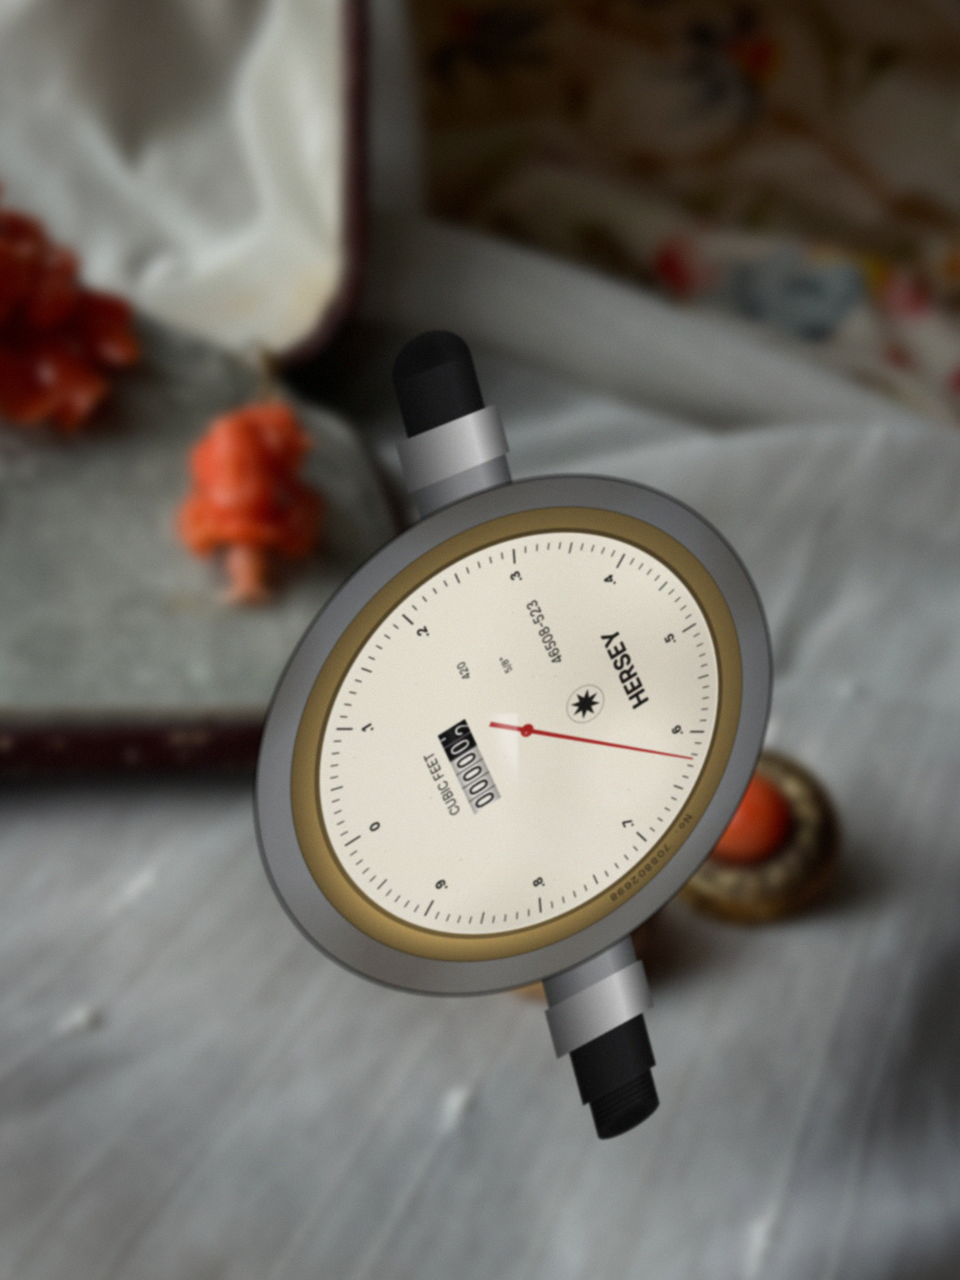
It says {"value": 1.62, "unit": "ft³"}
